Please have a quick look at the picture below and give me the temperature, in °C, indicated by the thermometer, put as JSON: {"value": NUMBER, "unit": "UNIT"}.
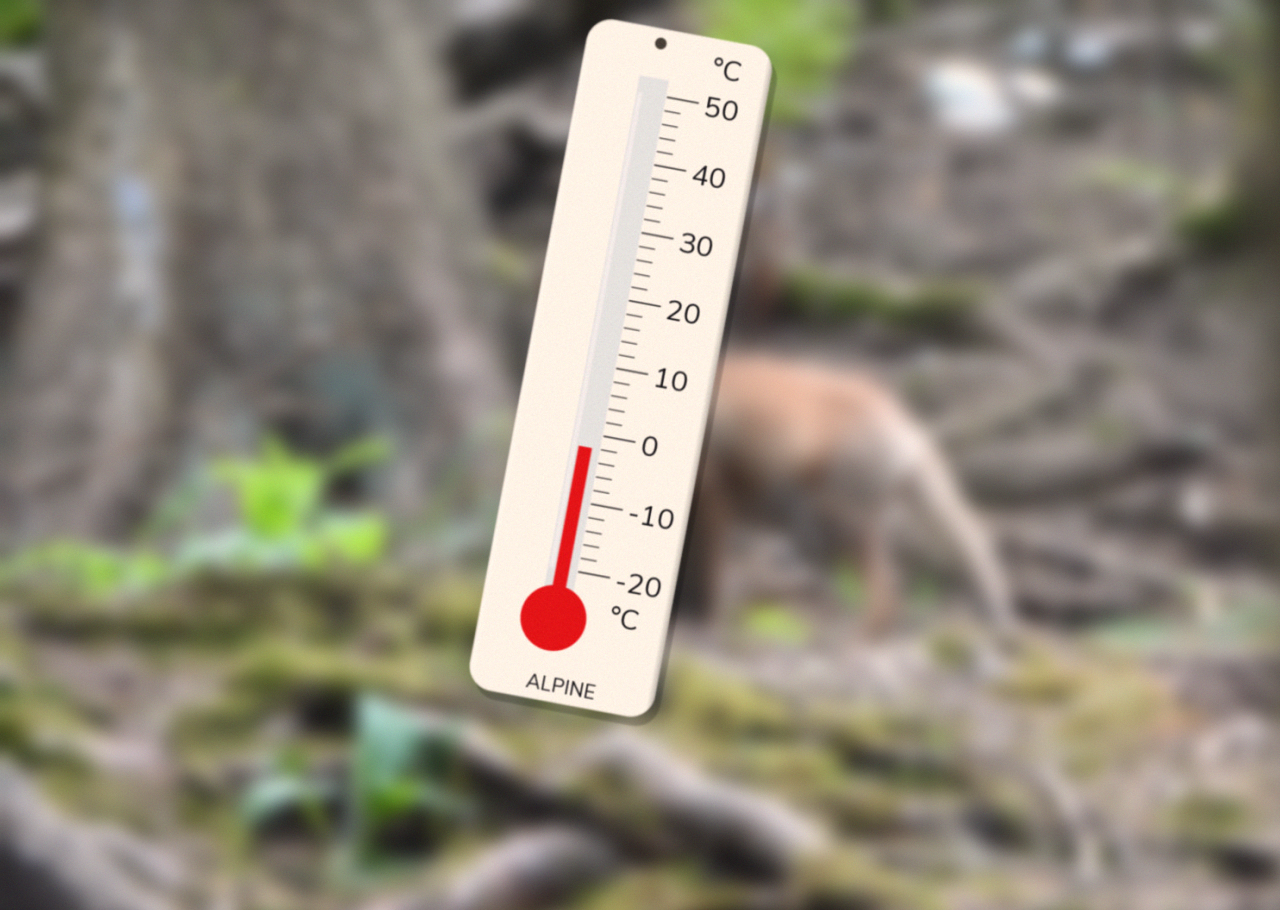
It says {"value": -2, "unit": "°C"}
